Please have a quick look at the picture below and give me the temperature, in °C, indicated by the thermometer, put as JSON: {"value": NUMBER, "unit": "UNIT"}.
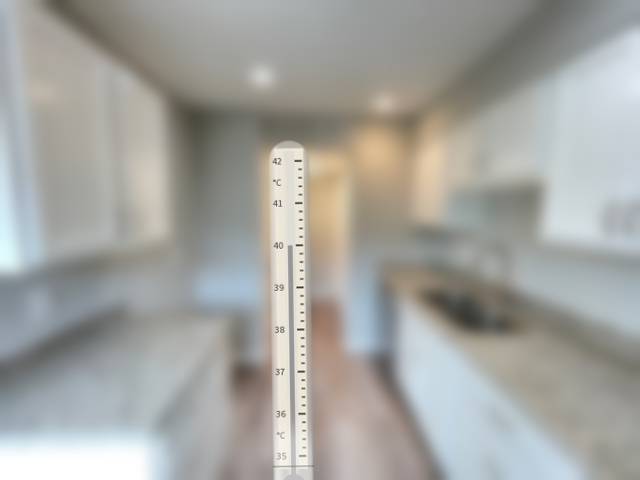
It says {"value": 40, "unit": "°C"}
